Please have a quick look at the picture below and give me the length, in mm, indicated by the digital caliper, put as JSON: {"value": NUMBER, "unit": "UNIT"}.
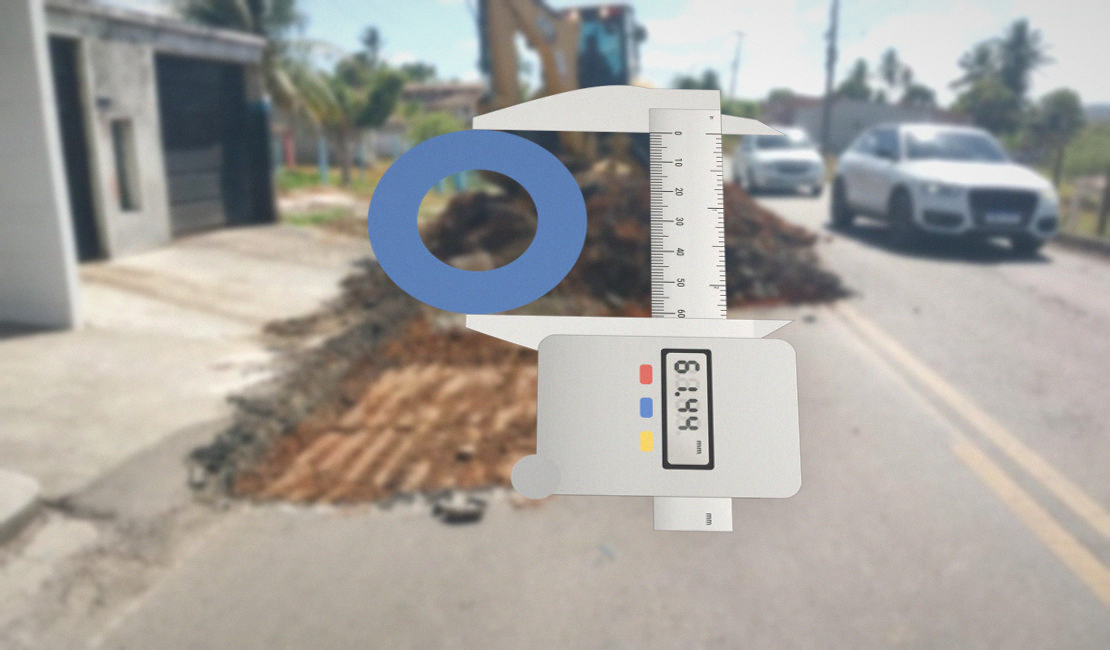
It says {"value": 61.44, "unit": "mm"}
